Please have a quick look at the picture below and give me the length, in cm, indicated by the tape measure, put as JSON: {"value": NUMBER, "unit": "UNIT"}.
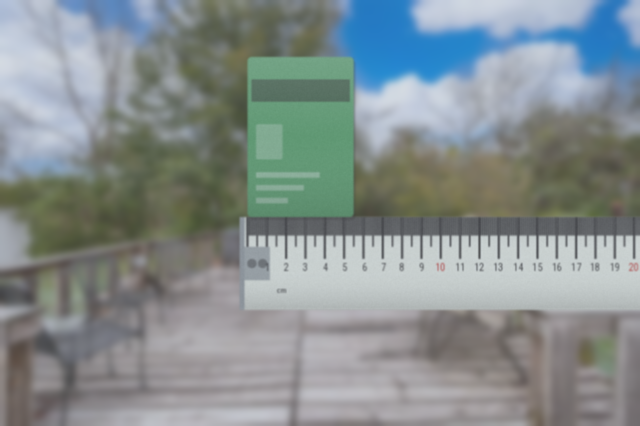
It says {"value": 5.5, "unit": "cm"}
